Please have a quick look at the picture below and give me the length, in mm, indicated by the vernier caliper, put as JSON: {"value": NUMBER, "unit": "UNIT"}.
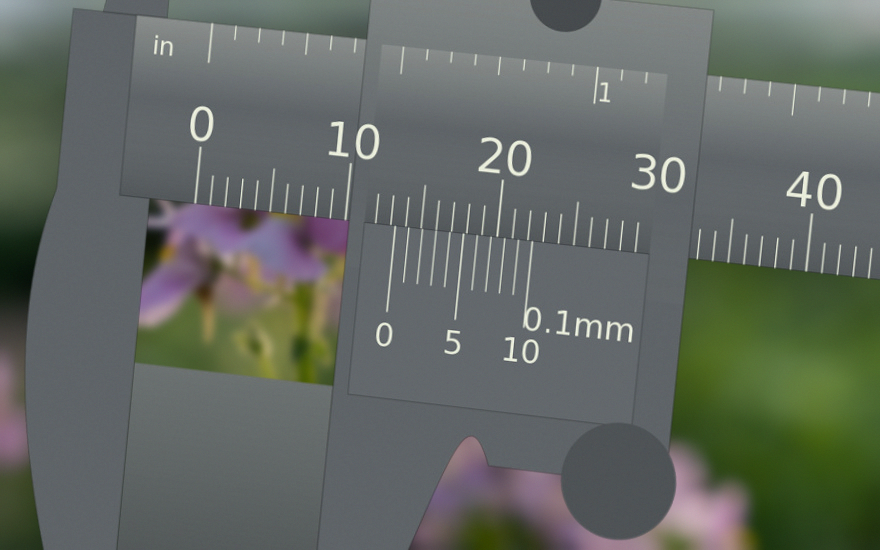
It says {"value": 13.3, "unit": "mm"}
